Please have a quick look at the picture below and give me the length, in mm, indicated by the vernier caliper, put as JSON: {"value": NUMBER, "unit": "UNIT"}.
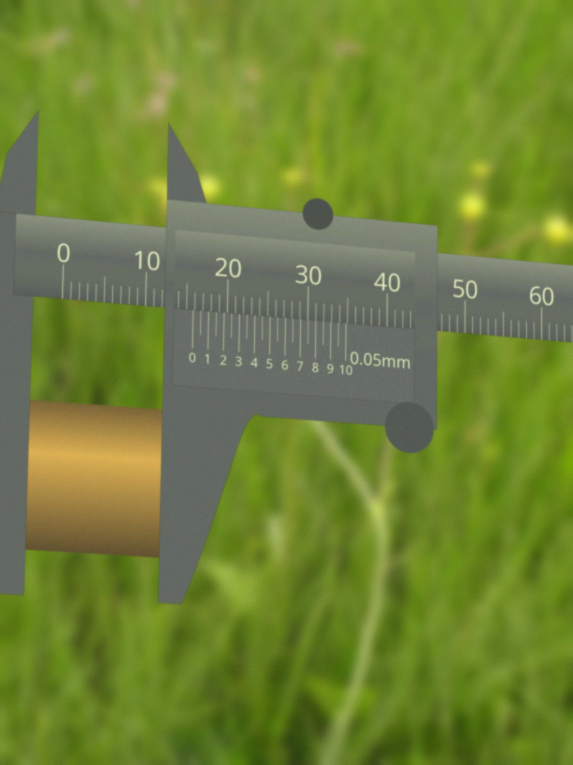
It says {"value": 15.8, "unit": "mm"}
